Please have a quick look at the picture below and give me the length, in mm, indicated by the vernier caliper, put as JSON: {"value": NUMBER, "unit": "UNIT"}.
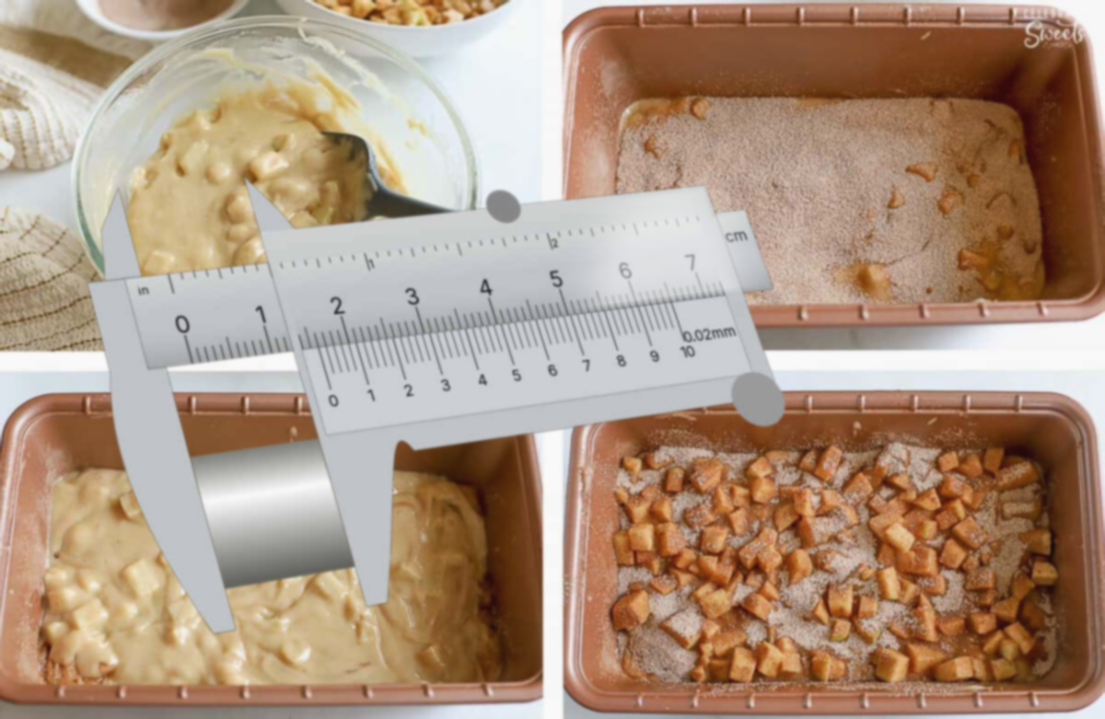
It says {"value": 16.0, "unit": "mm"}
